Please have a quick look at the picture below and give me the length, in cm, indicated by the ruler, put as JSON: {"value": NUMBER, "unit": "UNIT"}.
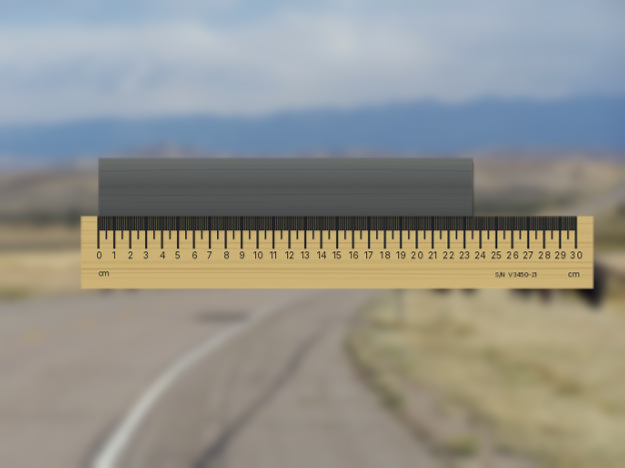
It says {"value": 23.5, "unit": "cm"}
